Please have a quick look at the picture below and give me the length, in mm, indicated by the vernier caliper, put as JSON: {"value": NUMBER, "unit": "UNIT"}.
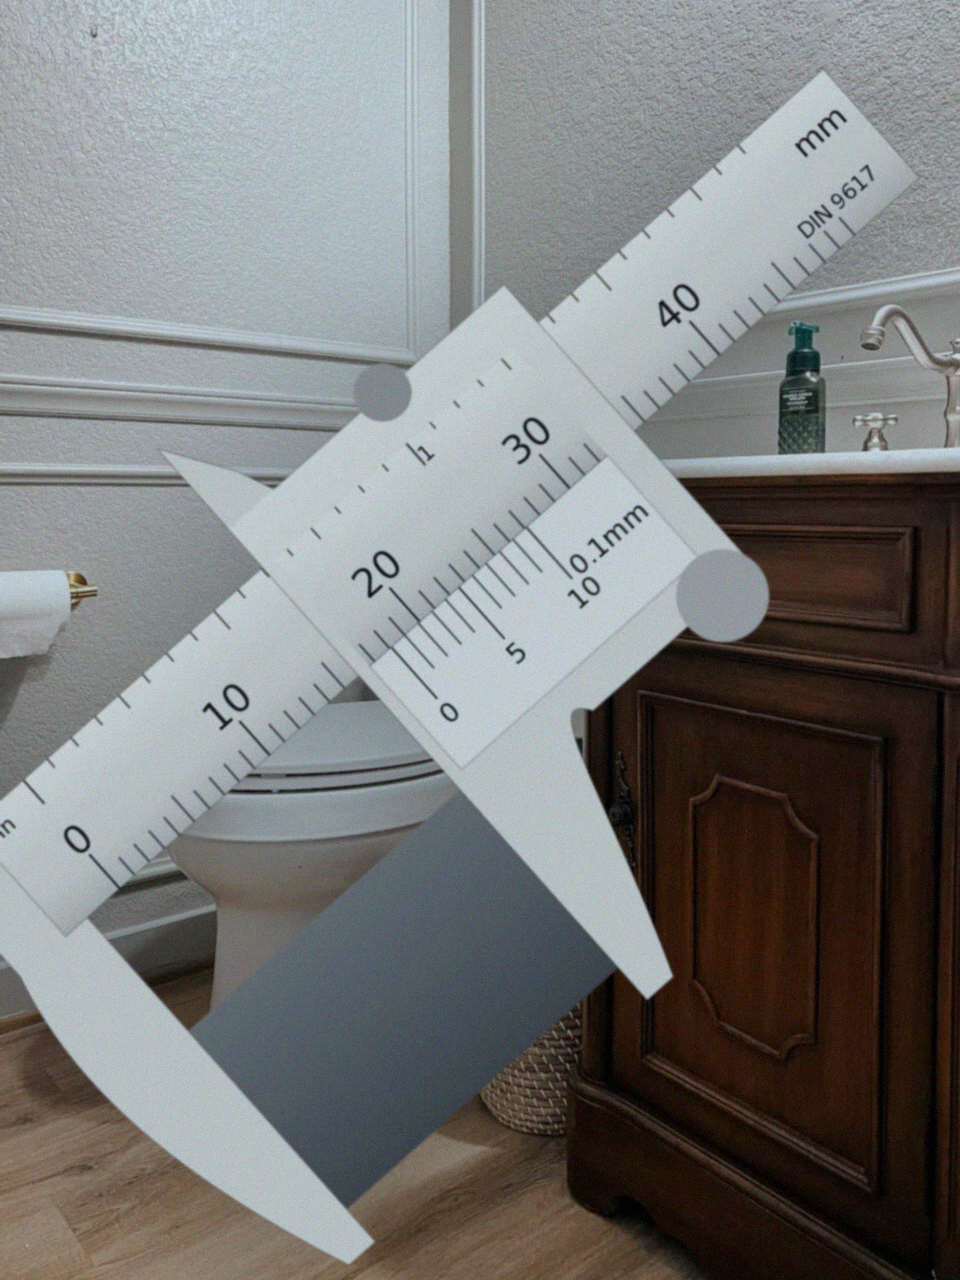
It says {"value": 18.1, "unit": "mm"}
